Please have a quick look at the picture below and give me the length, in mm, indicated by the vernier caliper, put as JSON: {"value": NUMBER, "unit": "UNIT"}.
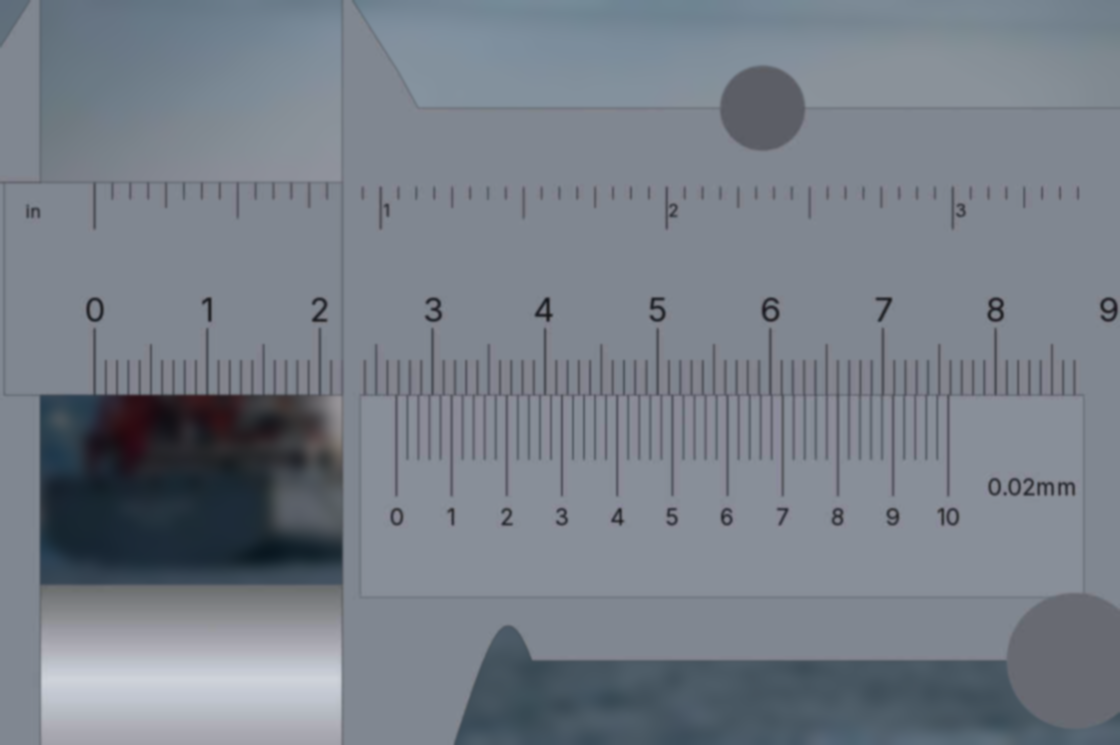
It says {"value": 26.8, "unit": "mm"}
